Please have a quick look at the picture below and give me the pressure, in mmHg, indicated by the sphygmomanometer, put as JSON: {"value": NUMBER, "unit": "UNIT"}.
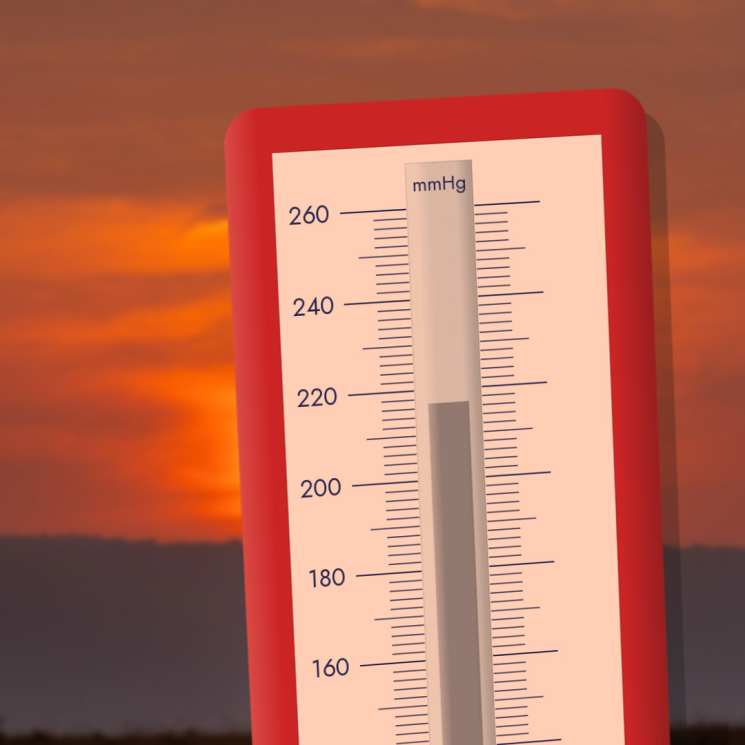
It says {"value": 217, "unit": "mmHg"}
